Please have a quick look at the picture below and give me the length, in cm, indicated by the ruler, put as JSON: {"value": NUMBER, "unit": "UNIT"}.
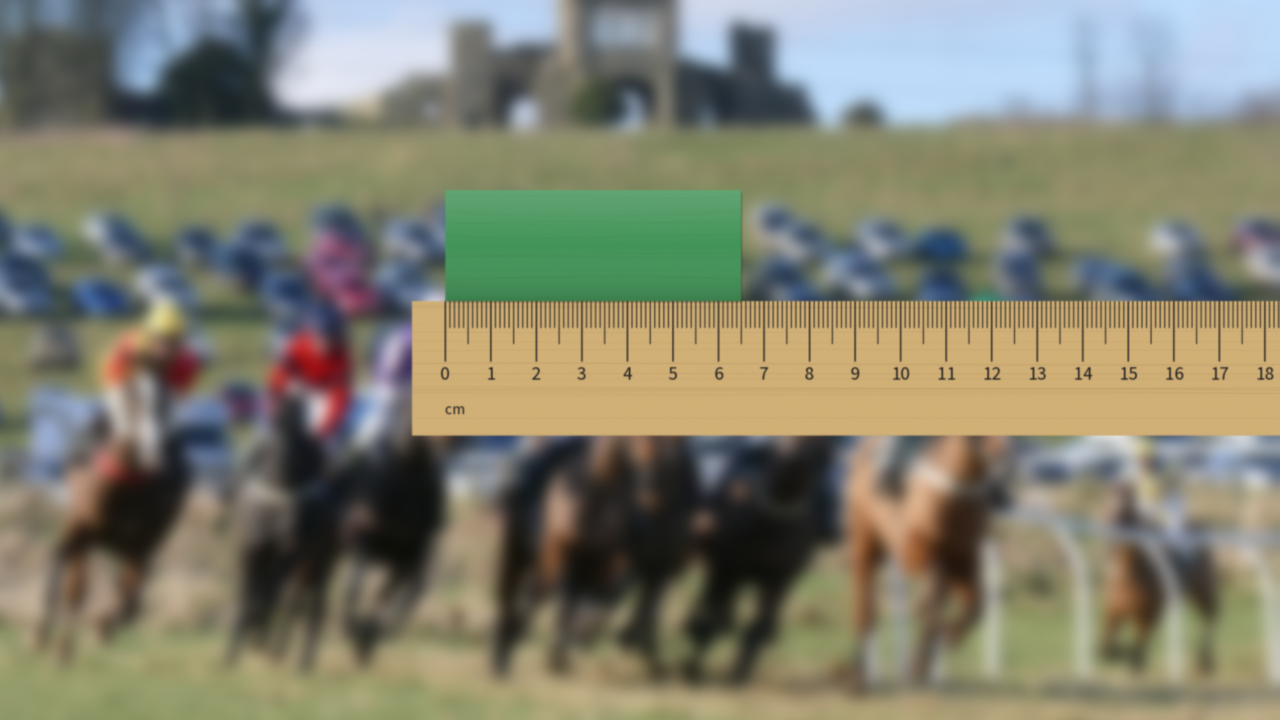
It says {"value": 6.5, "unit": "cm"}
